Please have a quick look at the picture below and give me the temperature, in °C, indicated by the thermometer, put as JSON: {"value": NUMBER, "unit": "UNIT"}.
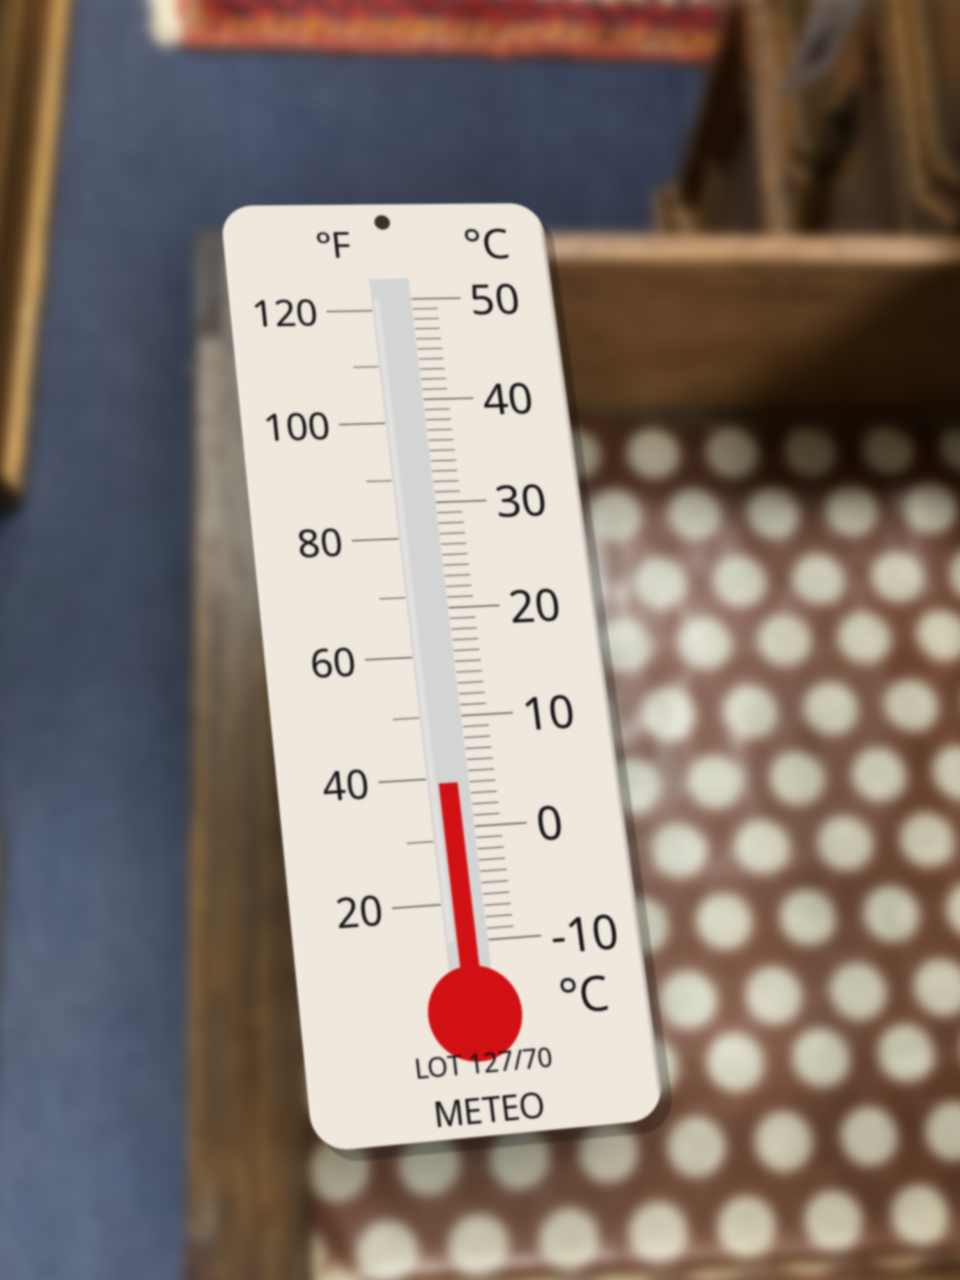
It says {"value": 4, "unit": "°C"}
